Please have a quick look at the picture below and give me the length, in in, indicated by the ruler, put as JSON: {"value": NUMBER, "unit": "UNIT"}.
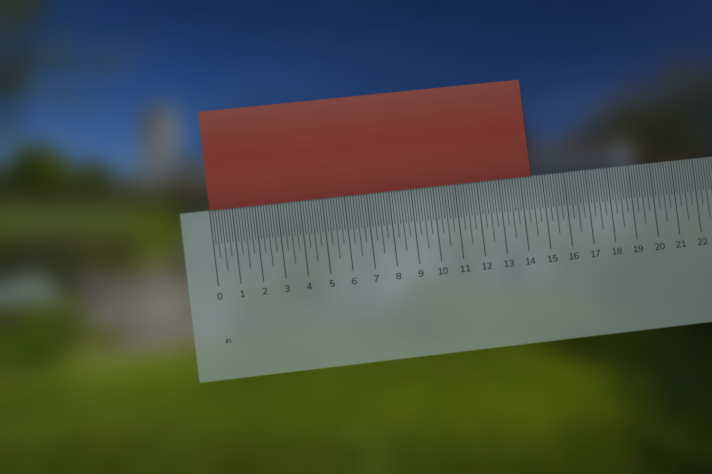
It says {"value": 14.5, "unit": "in"}
